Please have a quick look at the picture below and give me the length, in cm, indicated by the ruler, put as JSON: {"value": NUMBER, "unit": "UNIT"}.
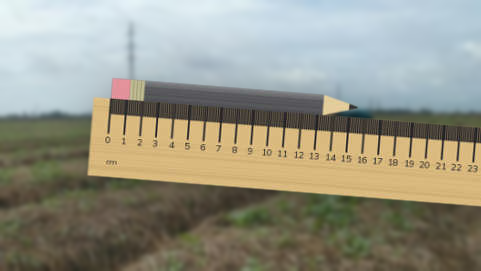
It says {"value": 15.5, "unit": "cm"}
